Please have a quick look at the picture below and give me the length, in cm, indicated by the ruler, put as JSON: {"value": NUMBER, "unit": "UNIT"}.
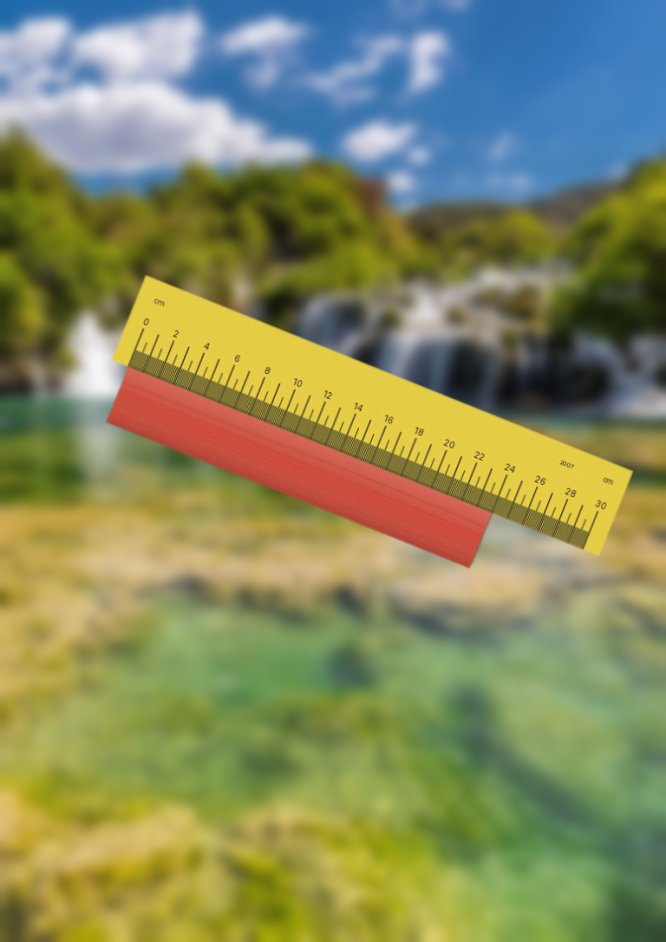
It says {"value": 24, "unit": "cm"}
